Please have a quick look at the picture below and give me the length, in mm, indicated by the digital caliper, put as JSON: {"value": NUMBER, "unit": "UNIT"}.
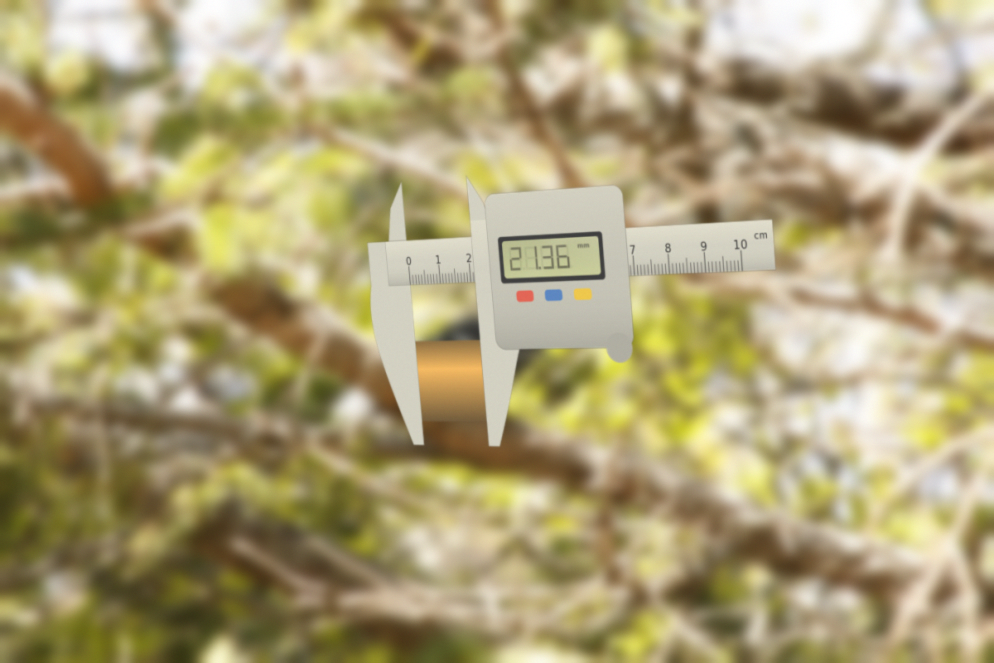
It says {"value": 21.36, "unit": "mm"}
